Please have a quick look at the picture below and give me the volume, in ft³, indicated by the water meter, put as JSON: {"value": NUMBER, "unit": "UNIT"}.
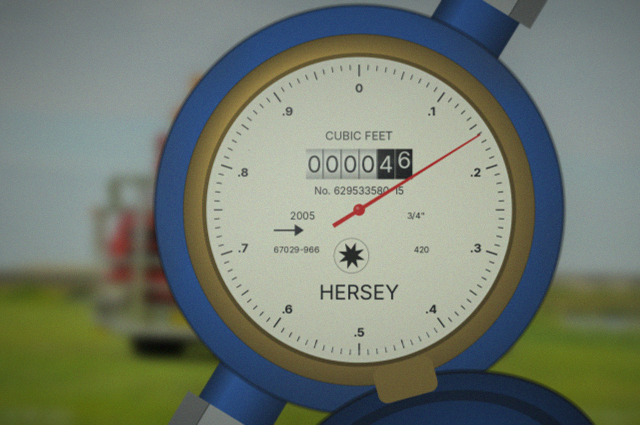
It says {"value": 46.16, "unit": "ft³"}
